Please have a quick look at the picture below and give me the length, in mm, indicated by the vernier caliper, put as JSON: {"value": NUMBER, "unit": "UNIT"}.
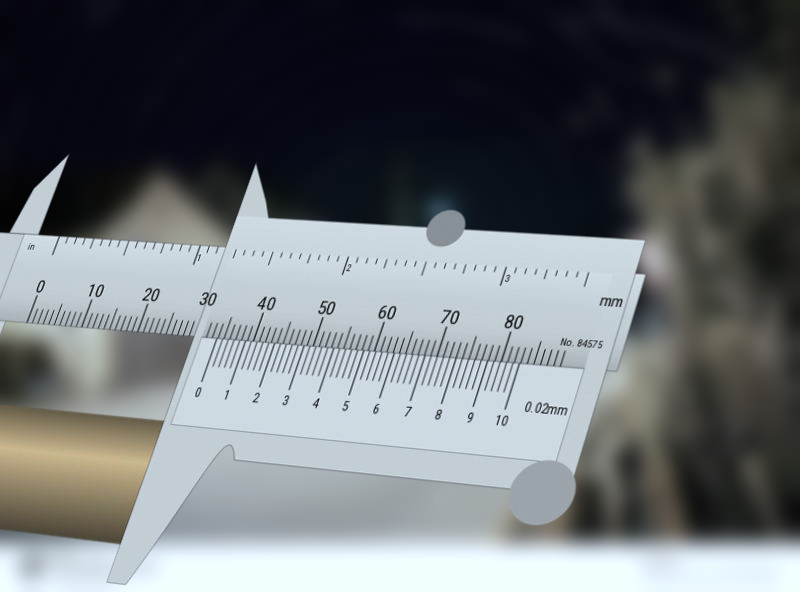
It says {"value": 33.8, "unit": "mm"}
